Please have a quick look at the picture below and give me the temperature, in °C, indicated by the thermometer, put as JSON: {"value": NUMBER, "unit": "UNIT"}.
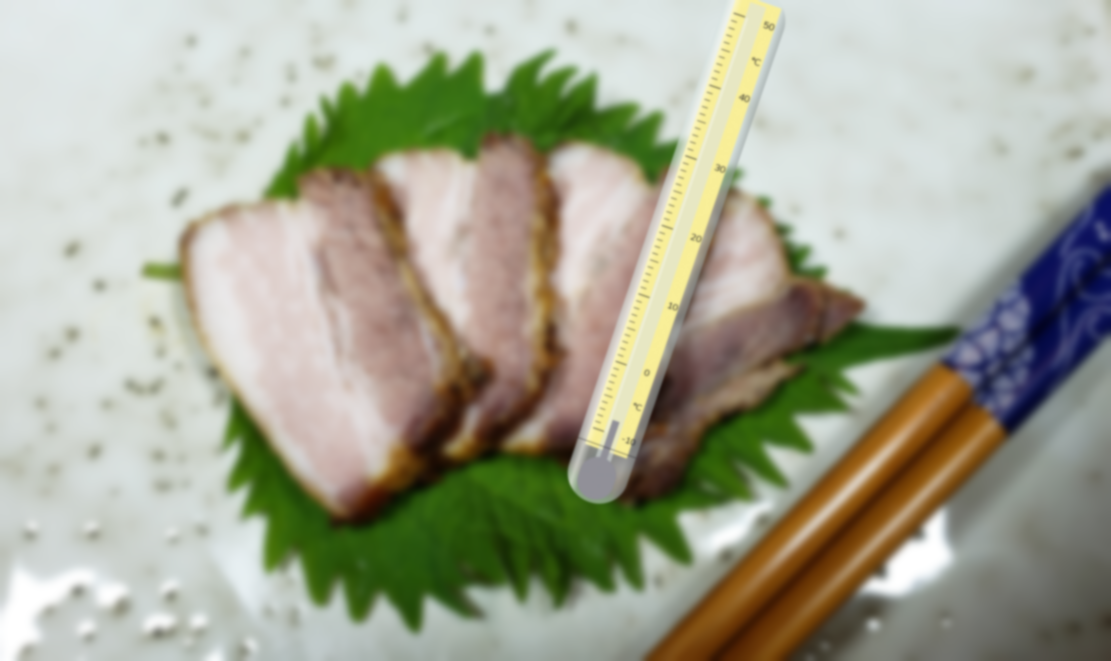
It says {"value": -8, "unit": "°C"}
